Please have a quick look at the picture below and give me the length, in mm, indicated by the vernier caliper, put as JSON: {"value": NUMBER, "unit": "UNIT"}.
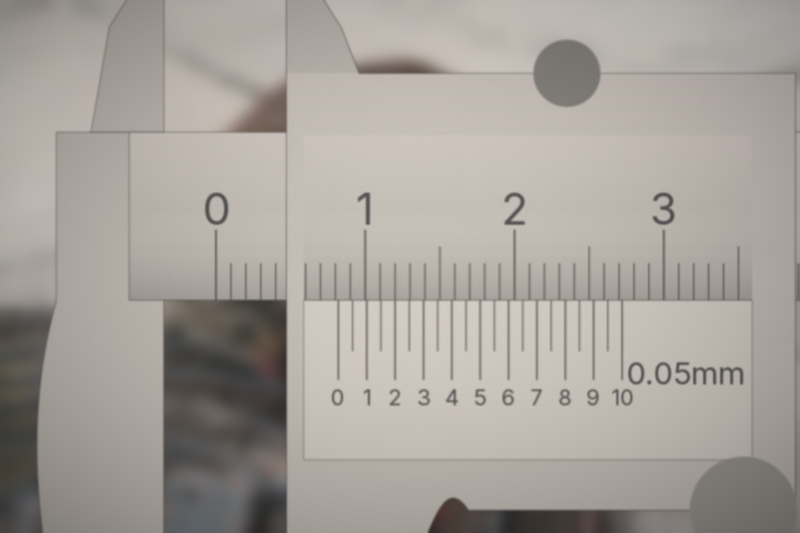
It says {"value": 8.2, "unit": "mm"}
